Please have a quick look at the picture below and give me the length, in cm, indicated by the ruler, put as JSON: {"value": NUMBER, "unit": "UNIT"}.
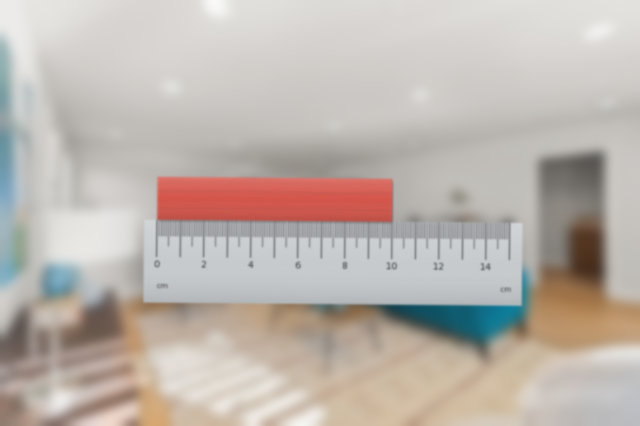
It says {"value": 10, "unit": "cm"}
